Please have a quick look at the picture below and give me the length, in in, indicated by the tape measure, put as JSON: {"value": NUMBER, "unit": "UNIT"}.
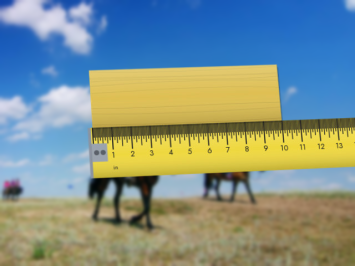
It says {"value": 10, "unit": "in"}
